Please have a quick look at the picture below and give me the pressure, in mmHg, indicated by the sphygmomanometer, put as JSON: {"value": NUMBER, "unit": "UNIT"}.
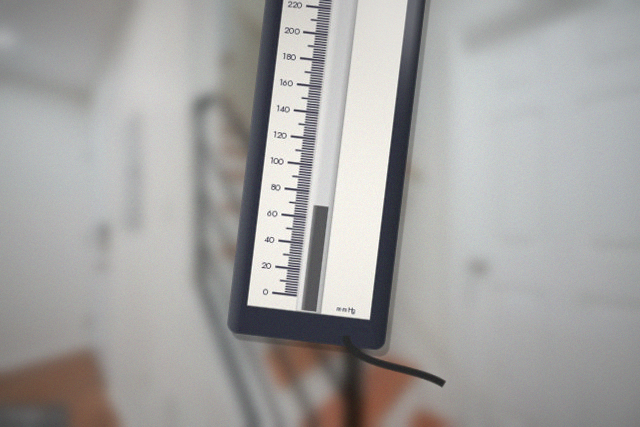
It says {"value": 70, "unit": "mmHg"}
